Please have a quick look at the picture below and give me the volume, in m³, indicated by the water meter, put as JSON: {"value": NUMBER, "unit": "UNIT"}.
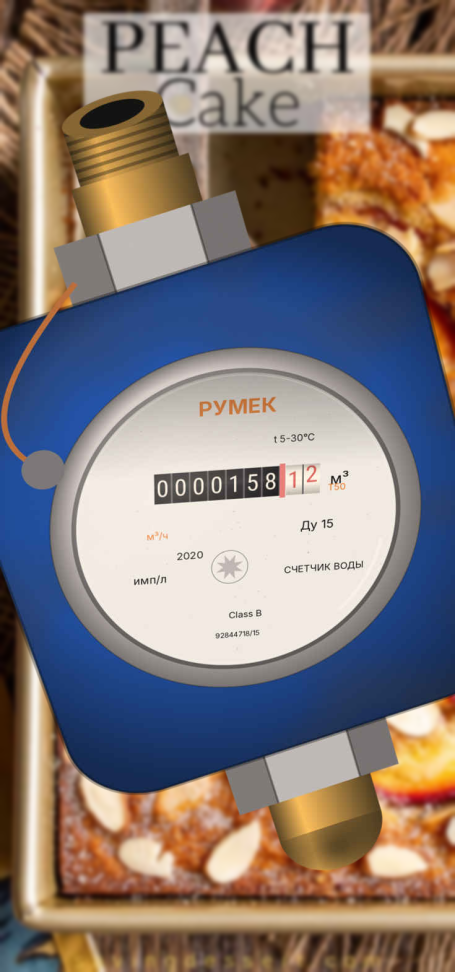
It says {"value": 158.12, "unit": "m³"}
